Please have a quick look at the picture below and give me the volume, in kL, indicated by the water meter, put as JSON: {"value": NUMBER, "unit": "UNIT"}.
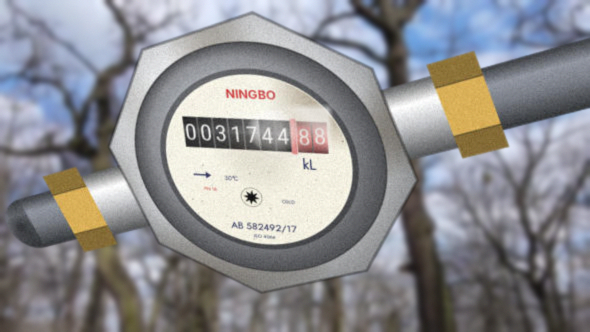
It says {"value": 31744.88, "unit": "kL"}
